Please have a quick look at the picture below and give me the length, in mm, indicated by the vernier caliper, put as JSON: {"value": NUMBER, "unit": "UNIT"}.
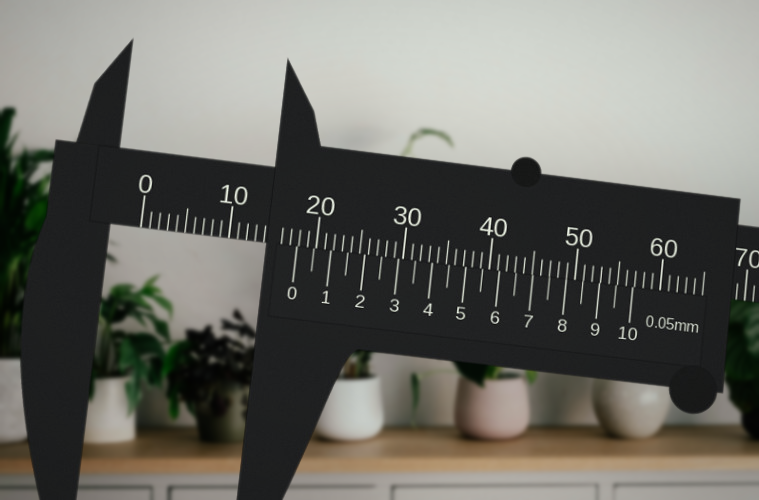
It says {"value": 17.8, "unit": "mm"}
